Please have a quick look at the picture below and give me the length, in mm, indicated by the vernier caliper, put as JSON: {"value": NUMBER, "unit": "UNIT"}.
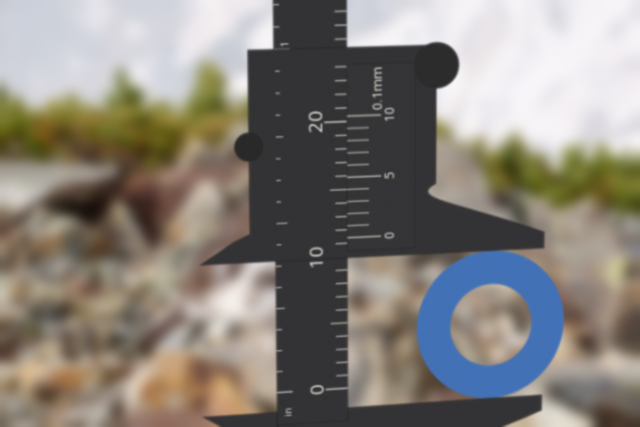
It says {"value": 11.4, "unit": "mm"}
